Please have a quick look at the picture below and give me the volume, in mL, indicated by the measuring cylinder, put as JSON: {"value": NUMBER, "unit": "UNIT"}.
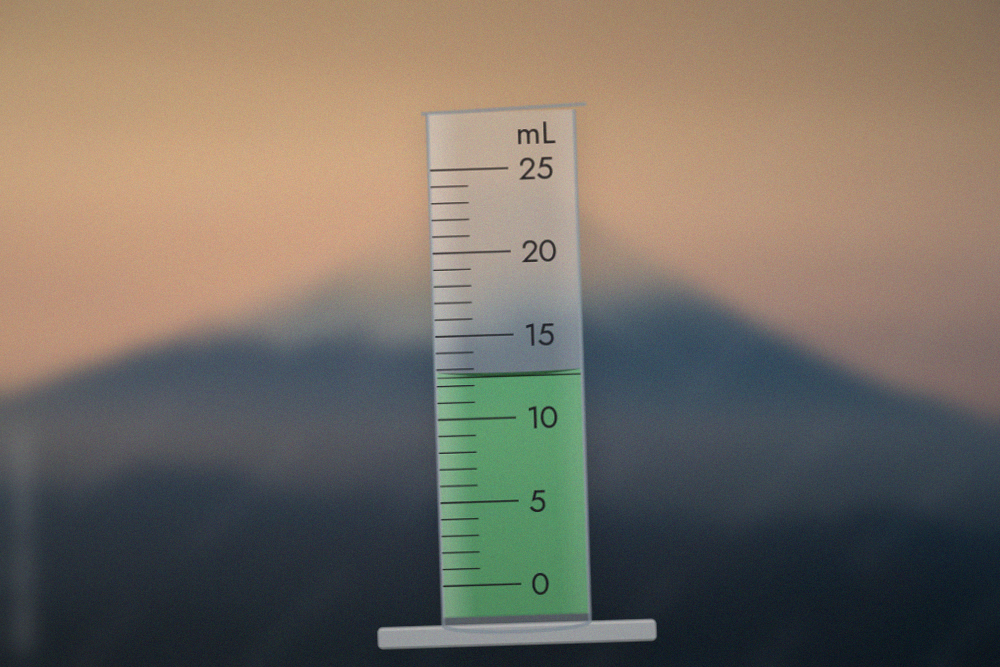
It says {"value": 12.5, "unit": "mL"}
